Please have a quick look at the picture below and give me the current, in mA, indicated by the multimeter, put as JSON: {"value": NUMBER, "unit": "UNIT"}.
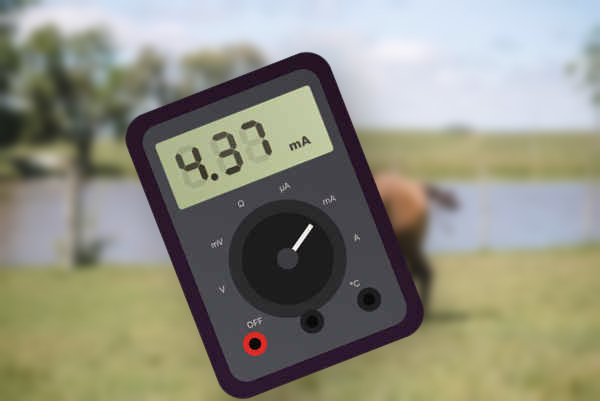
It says {"value": 4.37, "unit": "mA"}
